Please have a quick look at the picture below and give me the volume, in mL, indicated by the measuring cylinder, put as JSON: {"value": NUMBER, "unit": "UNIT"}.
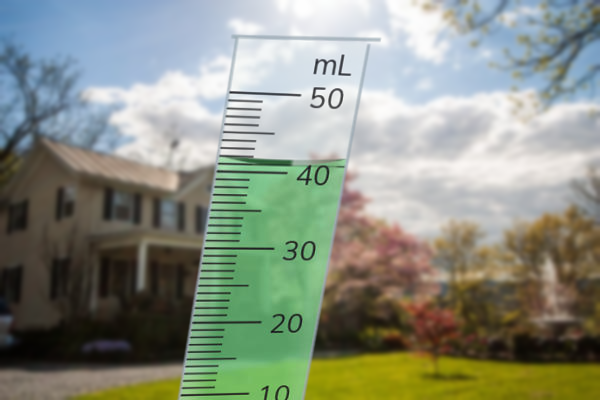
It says {"value": 41, "unit": "mL"}
